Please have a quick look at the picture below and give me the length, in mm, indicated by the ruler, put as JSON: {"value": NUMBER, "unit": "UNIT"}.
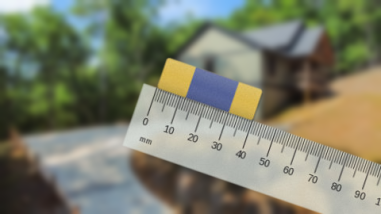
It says {"value": 40, "unit": "mm"}
